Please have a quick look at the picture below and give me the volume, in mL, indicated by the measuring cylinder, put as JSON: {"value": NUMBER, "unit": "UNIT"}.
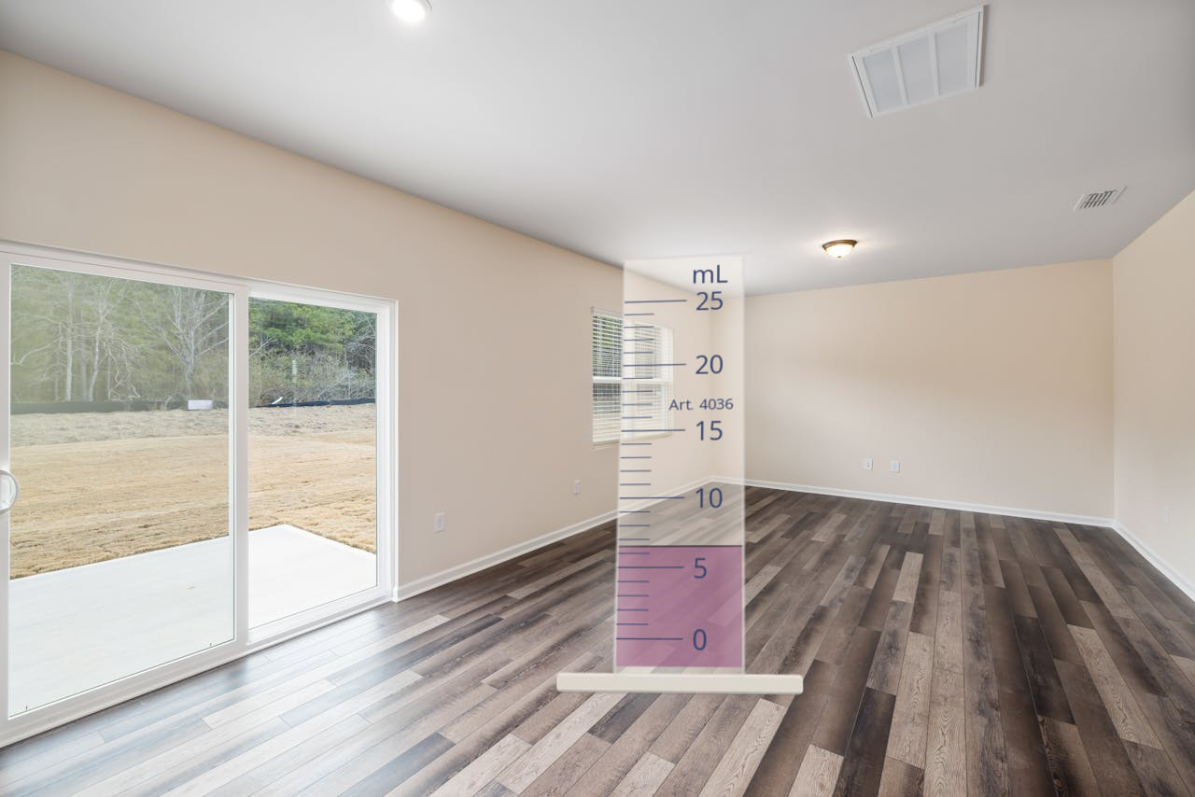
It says {"value": 6.5, "unit": "mL"}
